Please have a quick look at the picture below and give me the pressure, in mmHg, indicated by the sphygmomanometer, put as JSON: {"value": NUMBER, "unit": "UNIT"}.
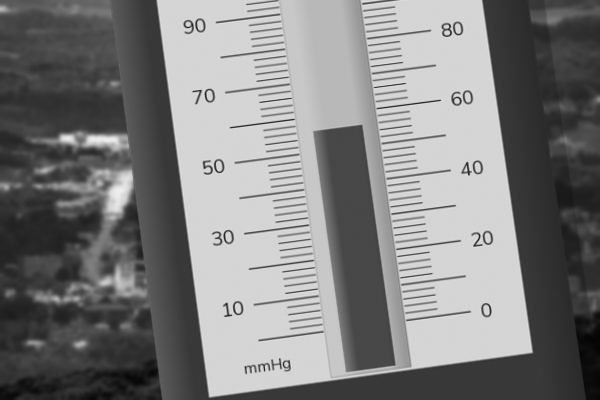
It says {"value": 56, "unit": "mmHg"}
